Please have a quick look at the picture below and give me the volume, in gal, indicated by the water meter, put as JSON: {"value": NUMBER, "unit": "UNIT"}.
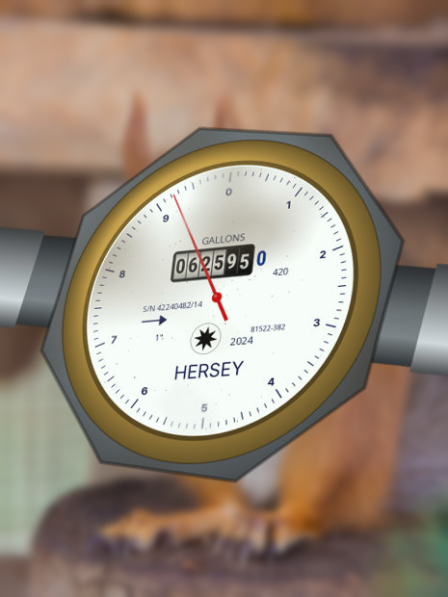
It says {"value": 625949.2, "unit": "gal"}
